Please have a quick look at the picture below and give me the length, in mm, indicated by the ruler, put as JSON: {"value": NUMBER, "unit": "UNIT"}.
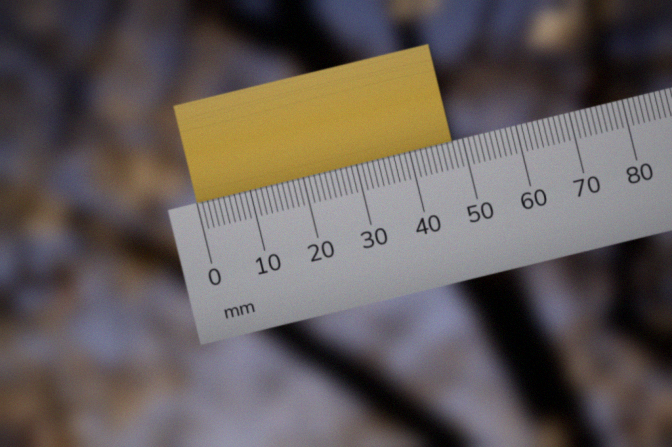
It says {"value": 48, "unit": "mm"}
